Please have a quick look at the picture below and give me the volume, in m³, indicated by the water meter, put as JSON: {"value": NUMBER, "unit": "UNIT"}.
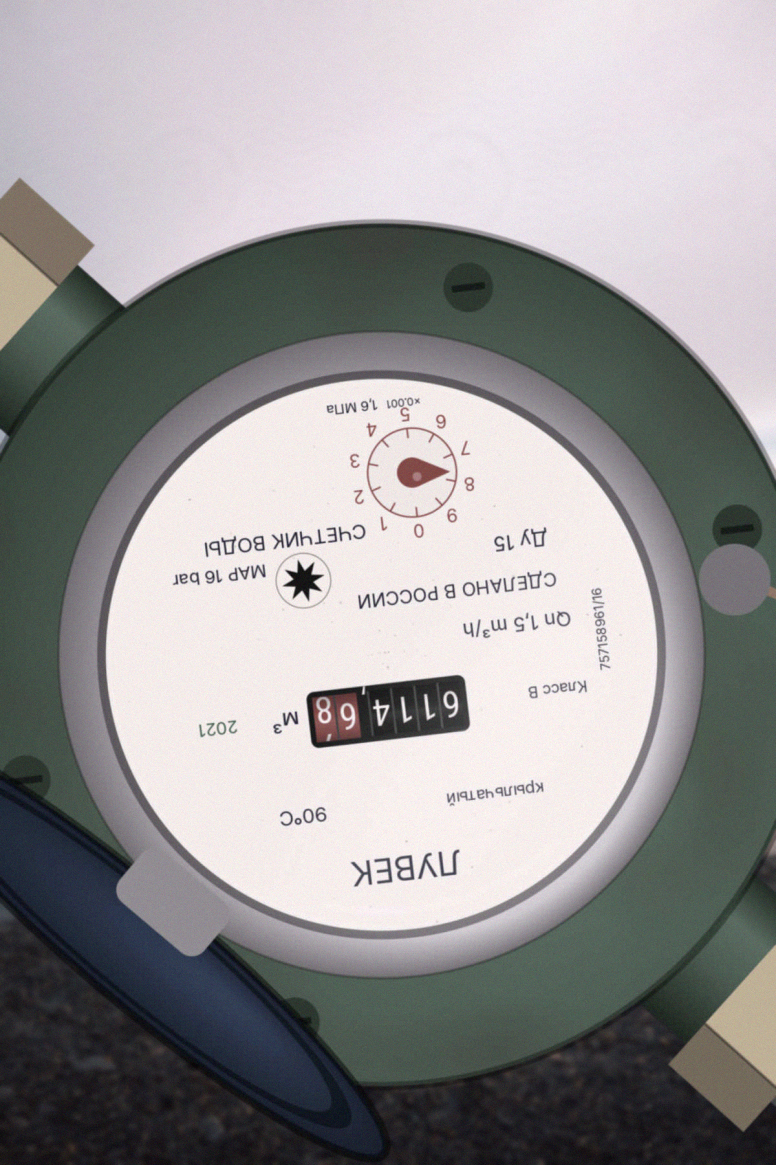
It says {"value": 6114.677, "unit": "m³"}
